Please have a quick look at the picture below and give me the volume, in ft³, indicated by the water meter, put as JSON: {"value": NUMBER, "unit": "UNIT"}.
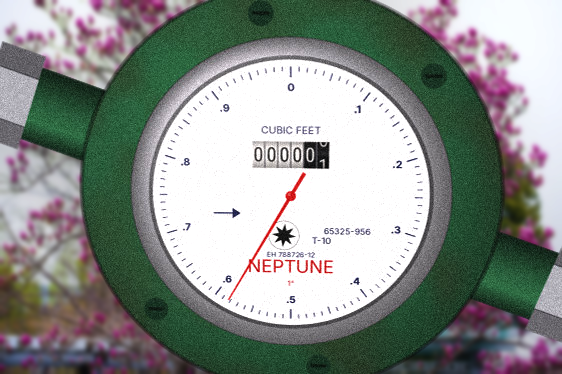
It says {"value": 0.58, "unit": "ft³"}
